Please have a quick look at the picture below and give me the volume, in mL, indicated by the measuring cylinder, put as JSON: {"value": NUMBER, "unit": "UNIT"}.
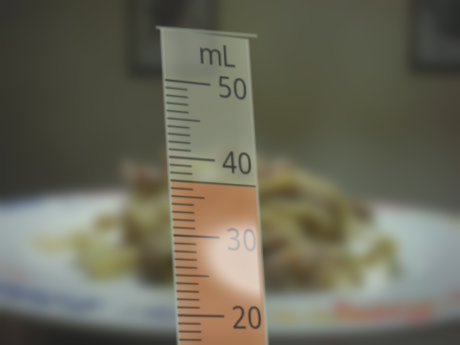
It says {"value": 37, "unit": "mL"}
